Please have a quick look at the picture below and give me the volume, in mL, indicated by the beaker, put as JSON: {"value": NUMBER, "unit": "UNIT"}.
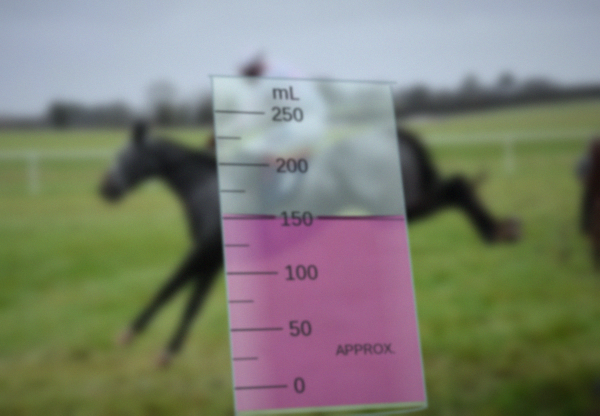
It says {"value": 150, "unit": "mL"}
